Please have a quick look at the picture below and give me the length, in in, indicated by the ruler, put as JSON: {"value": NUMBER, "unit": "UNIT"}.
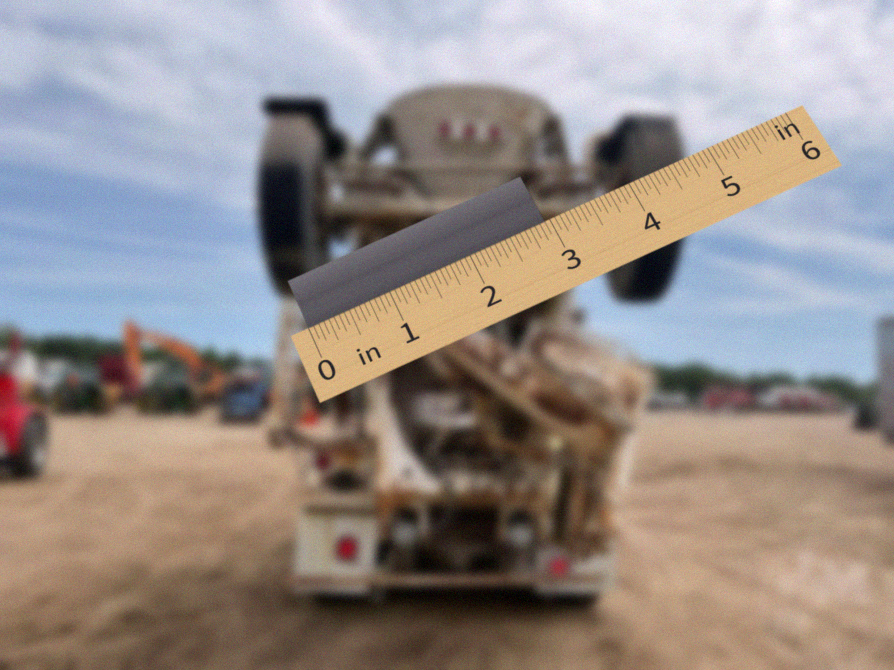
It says {"value": 2.9375, "unit": "in"}
